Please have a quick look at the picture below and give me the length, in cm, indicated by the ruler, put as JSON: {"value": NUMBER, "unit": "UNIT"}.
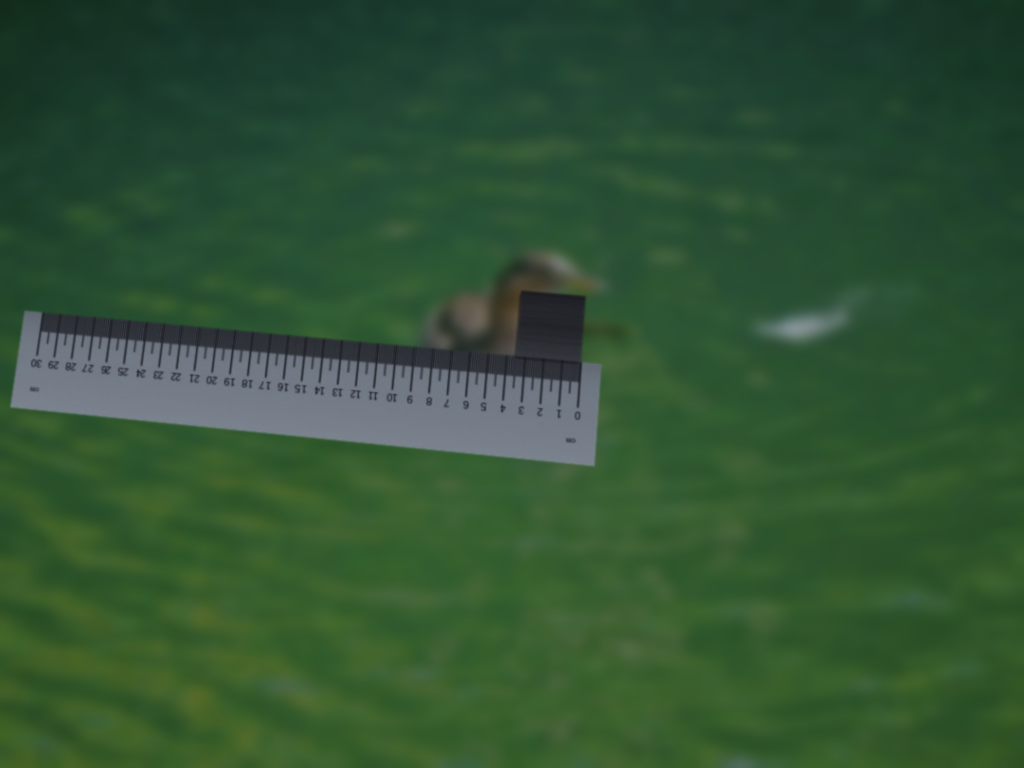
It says {"value": 3.5, "unit": "cm"}
